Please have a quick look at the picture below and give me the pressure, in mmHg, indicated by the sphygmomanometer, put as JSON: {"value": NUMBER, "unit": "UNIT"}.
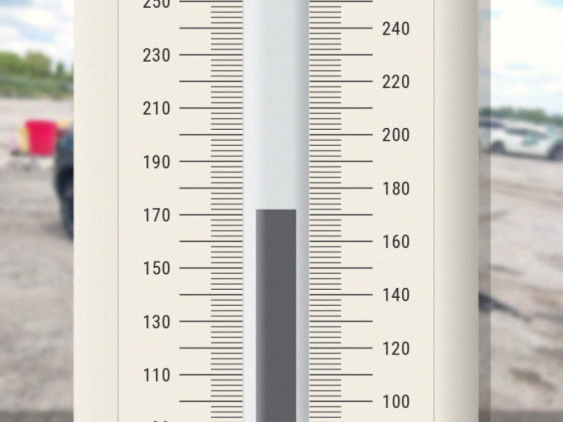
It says {"value": 172, "unit": "mmHg"}
